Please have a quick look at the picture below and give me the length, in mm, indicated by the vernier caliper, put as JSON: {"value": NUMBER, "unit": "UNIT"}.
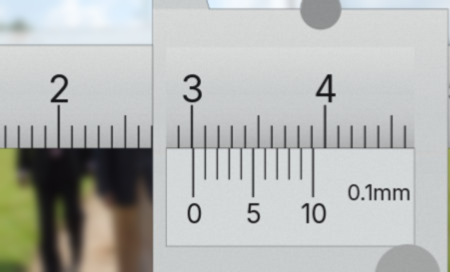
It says {"value": 30.1, "unit": "mm"}
